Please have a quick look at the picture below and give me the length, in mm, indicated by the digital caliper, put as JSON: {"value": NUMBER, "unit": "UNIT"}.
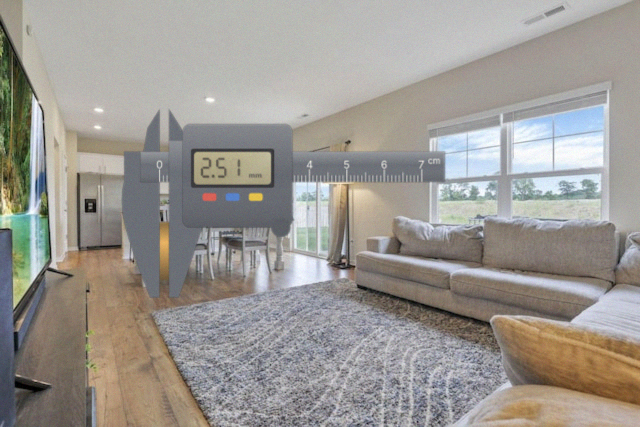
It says {"value": 2.51, "unit": "mm"}
